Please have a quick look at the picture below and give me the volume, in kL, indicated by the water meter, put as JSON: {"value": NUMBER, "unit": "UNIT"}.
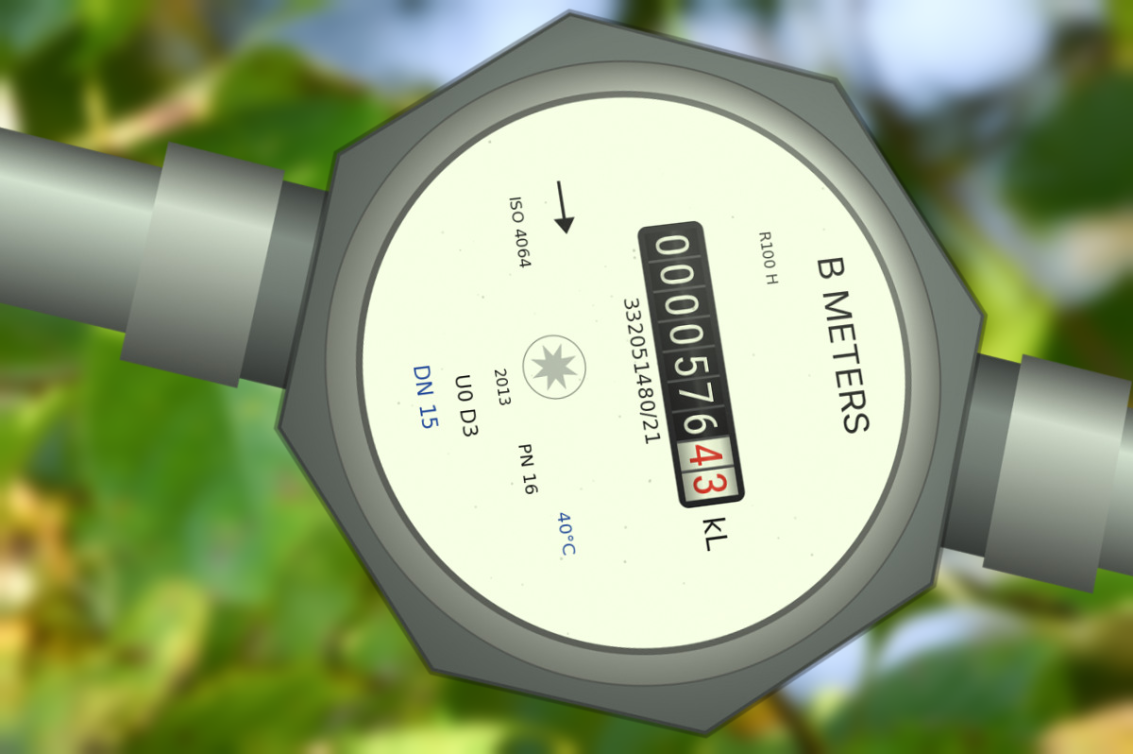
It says {"value": 576.43, "unit": "kL"}
